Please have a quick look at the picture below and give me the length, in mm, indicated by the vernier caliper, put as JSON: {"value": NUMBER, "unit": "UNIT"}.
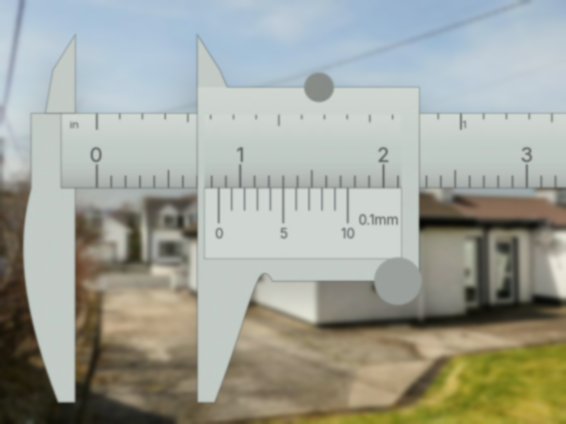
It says {"value": 8.5, "unit": "mm"}
